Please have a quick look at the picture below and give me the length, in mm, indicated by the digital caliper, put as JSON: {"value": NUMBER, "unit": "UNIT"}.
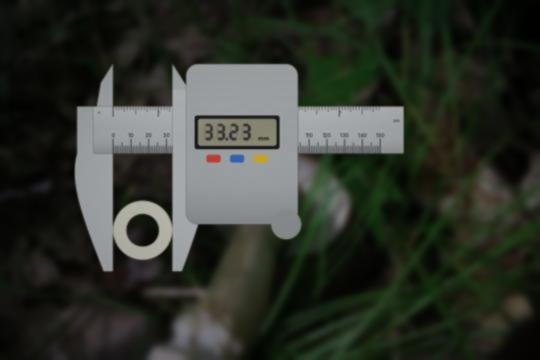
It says {"value": 33.23, "unit": "mm"}
